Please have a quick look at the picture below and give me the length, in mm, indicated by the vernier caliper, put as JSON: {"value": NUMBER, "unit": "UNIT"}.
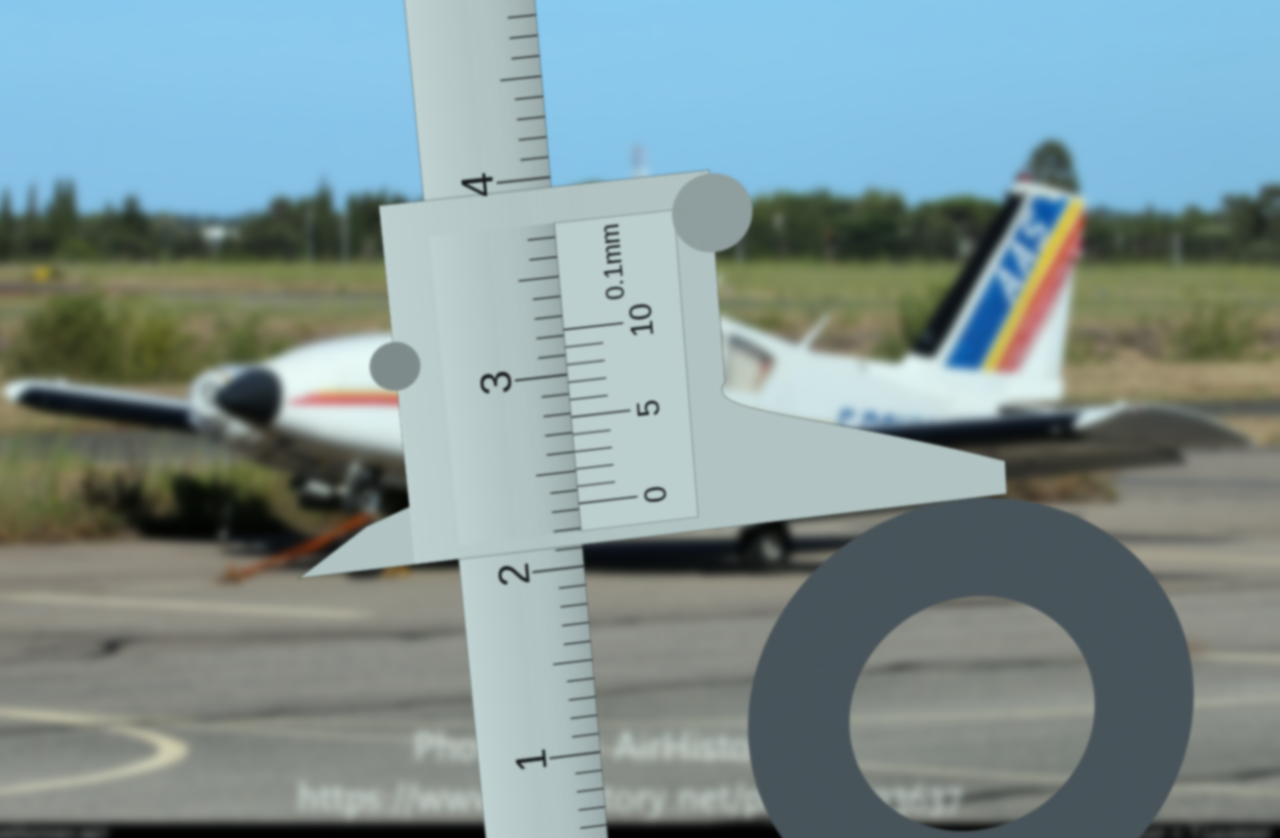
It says {"value": 23.3, "unit": "mm"}
